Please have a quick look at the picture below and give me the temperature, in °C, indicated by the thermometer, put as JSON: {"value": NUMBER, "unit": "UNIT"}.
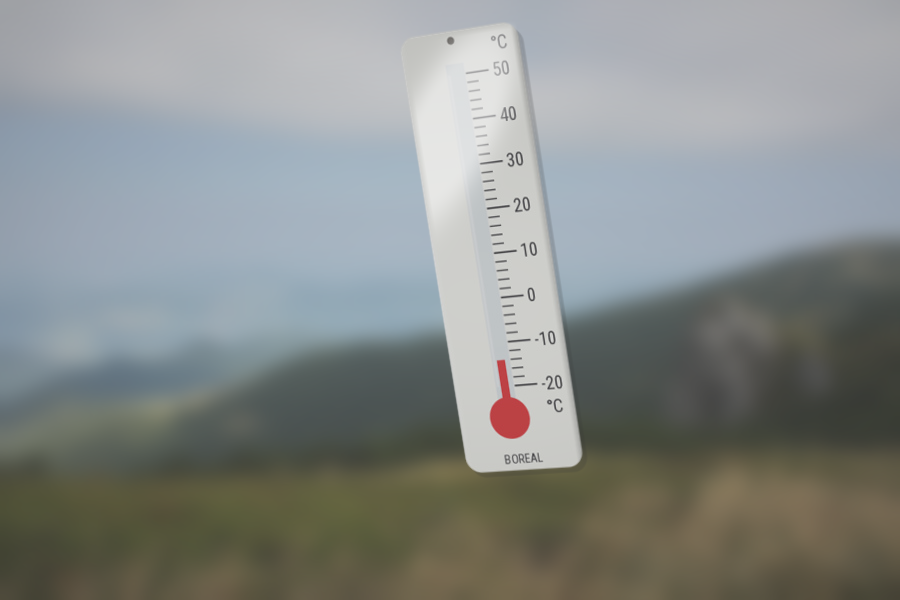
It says {"value": -14, "unit": "°C"}
